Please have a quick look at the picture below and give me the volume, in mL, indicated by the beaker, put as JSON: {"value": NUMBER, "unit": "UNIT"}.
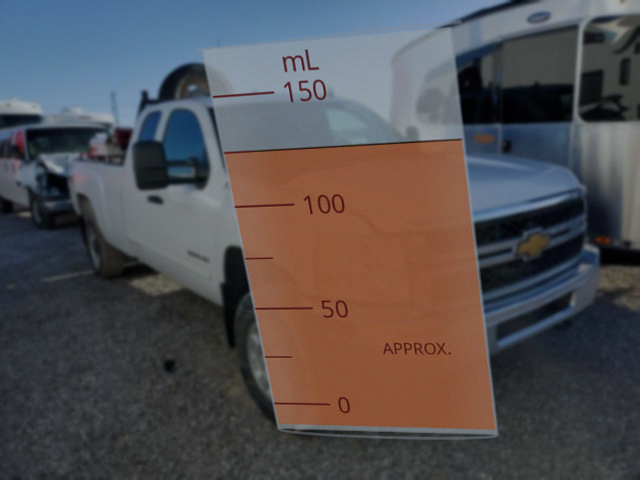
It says {"value": 125, "unit": "mL"}
